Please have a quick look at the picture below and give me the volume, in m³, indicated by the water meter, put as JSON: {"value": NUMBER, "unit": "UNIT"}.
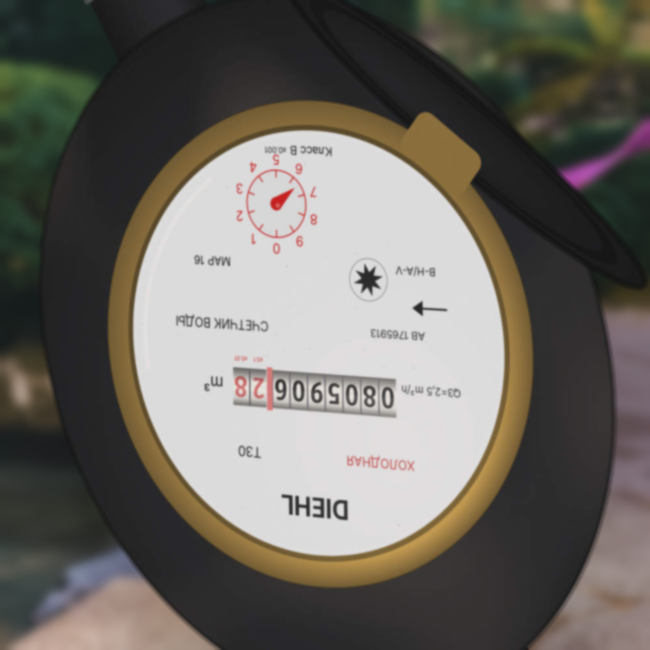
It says {"value": 805906.286, "unit": "m³"}
